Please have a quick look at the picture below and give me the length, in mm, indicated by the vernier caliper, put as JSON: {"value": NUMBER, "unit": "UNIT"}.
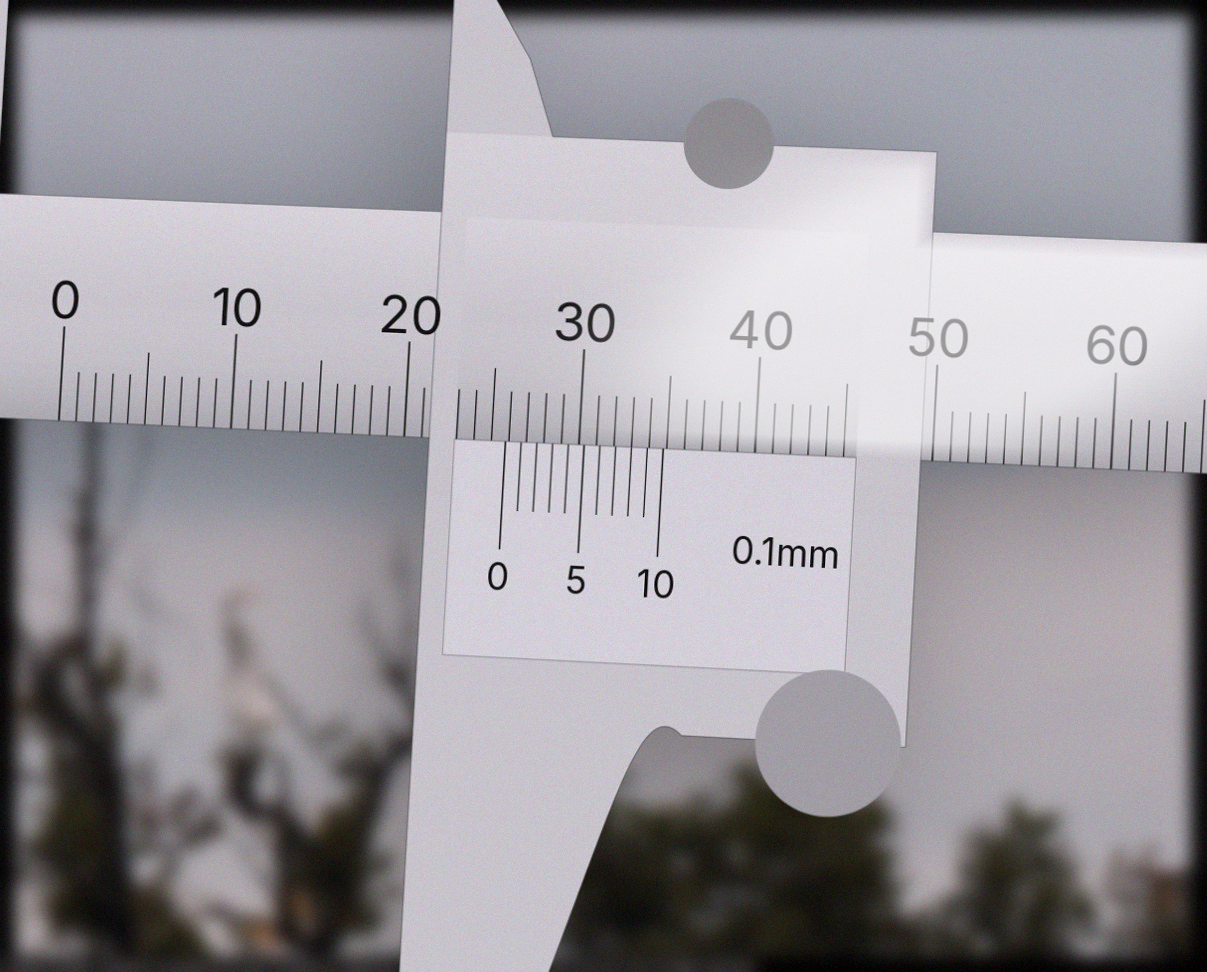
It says {"value": 25.8, "unit": "mm"}
